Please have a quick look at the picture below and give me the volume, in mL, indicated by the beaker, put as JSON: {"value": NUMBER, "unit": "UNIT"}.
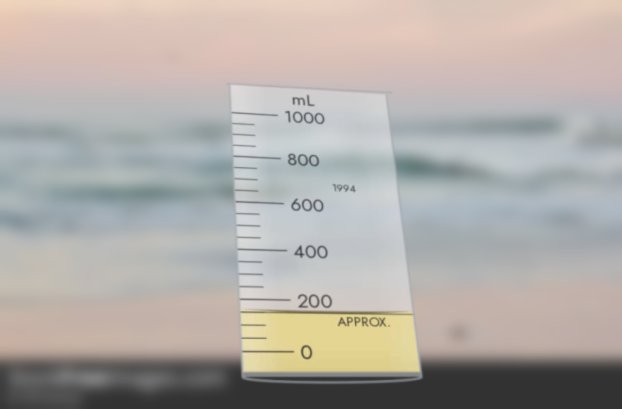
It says {"value": 150, "unit": "mL"}
